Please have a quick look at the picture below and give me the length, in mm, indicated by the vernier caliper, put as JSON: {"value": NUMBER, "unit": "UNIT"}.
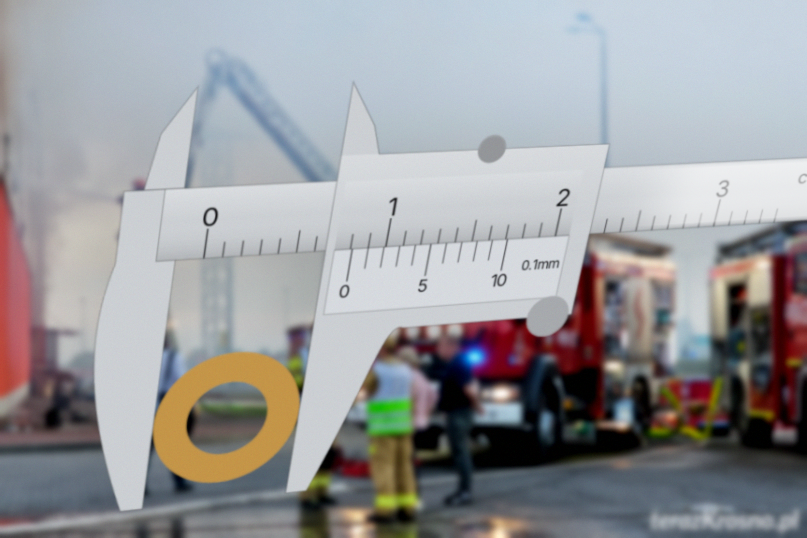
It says {"value": 8.1, "unit": "mm"}
